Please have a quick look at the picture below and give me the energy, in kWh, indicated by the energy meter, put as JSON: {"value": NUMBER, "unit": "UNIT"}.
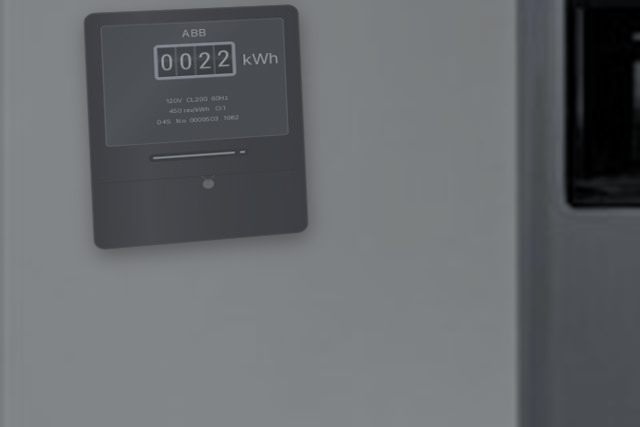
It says {"value": 22, "unit": "kWh"}
